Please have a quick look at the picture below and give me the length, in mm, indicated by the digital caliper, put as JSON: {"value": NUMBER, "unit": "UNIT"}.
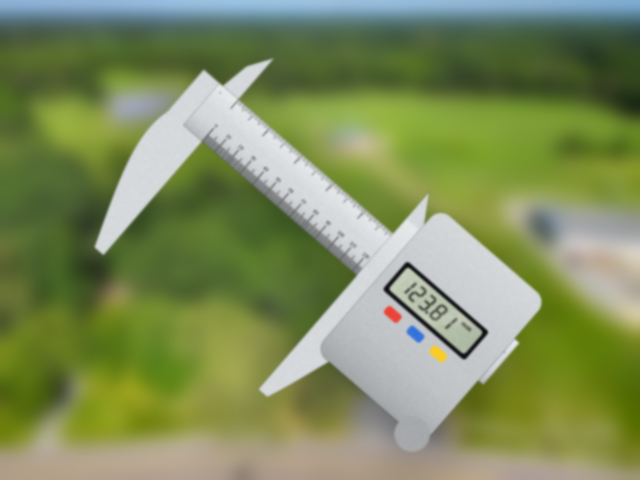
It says {"value": 123.81, "unit": "mm"}
